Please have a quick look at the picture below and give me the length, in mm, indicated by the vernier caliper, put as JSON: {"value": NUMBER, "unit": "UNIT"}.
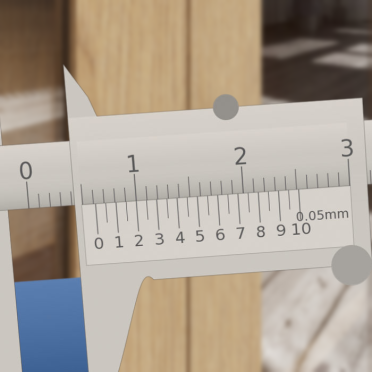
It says {"value": 6.2, "unit": "mm"}
